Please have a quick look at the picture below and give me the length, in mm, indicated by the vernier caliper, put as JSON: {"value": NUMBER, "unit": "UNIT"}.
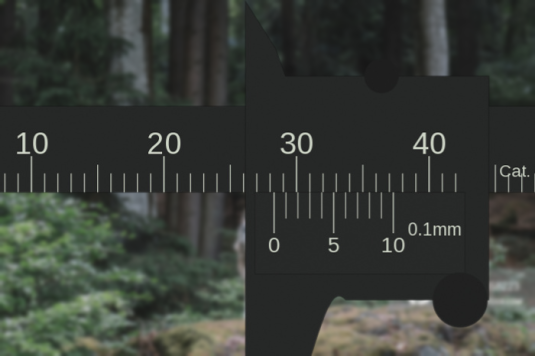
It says {"value": 28.3, "unit": "mm"}
